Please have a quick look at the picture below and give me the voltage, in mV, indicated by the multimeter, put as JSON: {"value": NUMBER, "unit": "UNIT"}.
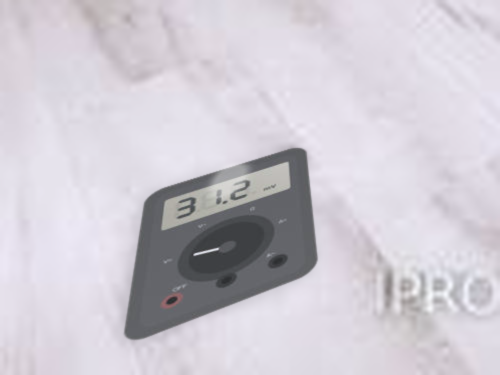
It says {"value": 31.2, "unit": "mV"}
